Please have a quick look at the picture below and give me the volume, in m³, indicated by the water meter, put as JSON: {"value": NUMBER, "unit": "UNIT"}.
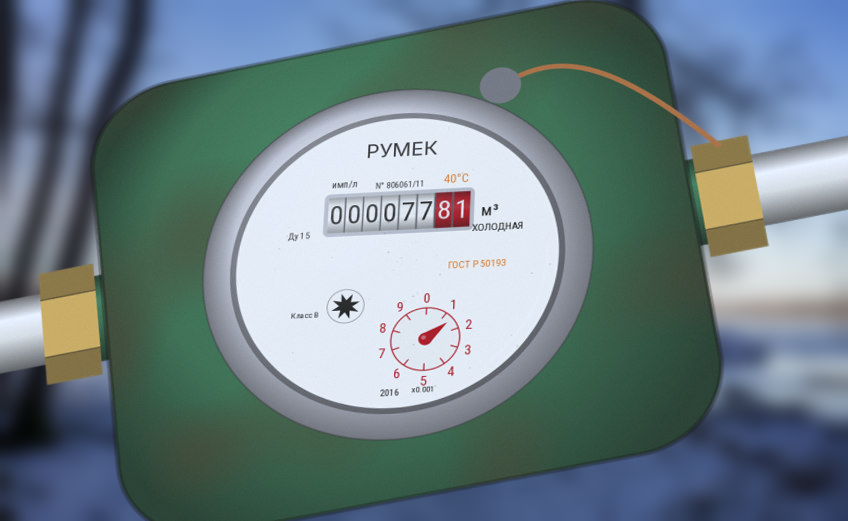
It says {"value": 77.811, "unit": "m³"}
